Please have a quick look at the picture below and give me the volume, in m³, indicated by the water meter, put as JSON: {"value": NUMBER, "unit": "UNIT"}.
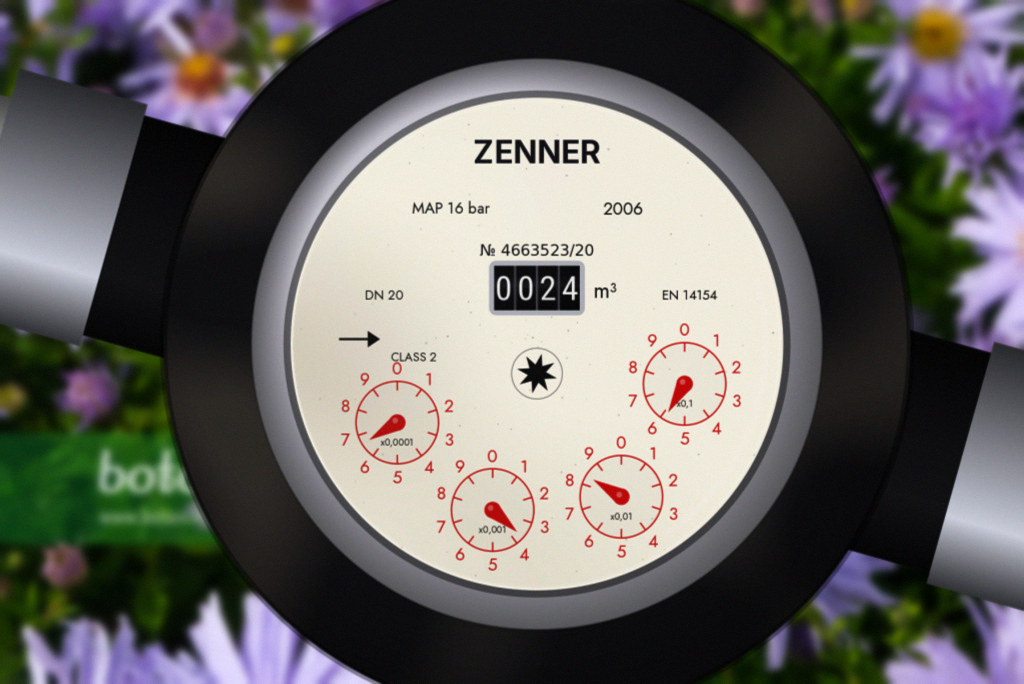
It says {"value": 24.5836, "unit": "m³"}
